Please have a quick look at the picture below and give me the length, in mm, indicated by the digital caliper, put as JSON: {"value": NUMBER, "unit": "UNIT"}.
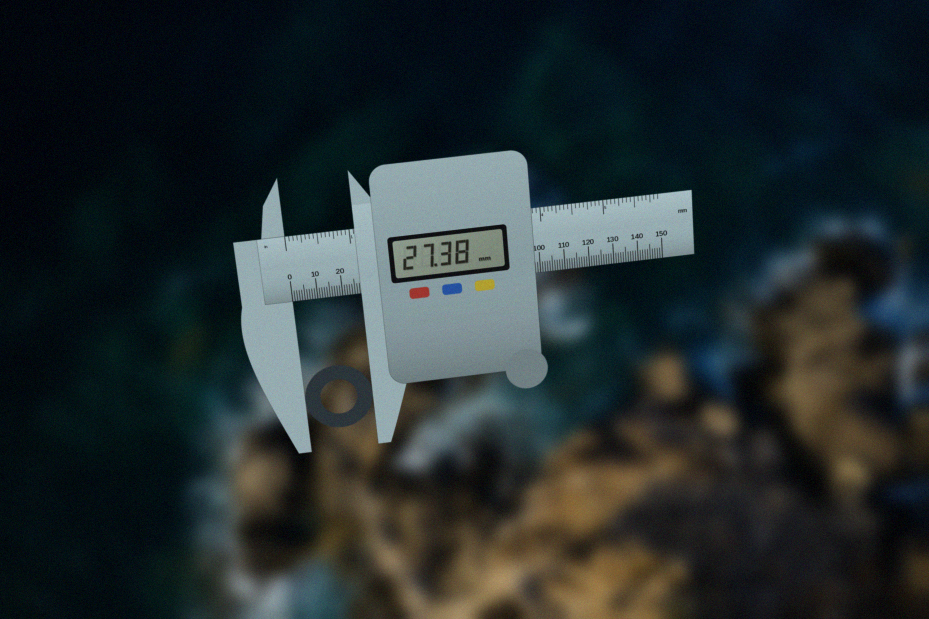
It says {"value": 27.38, "unit": "mm"}
